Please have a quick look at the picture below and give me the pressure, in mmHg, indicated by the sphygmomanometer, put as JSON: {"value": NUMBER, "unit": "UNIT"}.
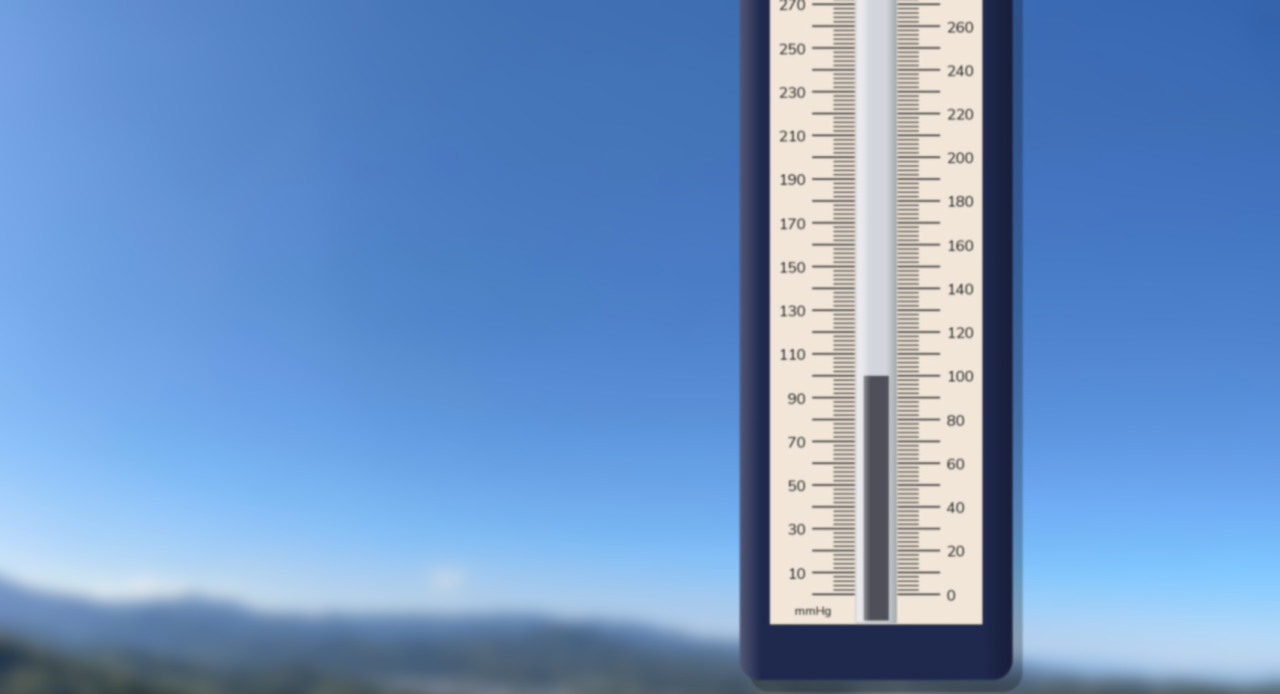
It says {"value": 100, "unit": "mmHg"}
